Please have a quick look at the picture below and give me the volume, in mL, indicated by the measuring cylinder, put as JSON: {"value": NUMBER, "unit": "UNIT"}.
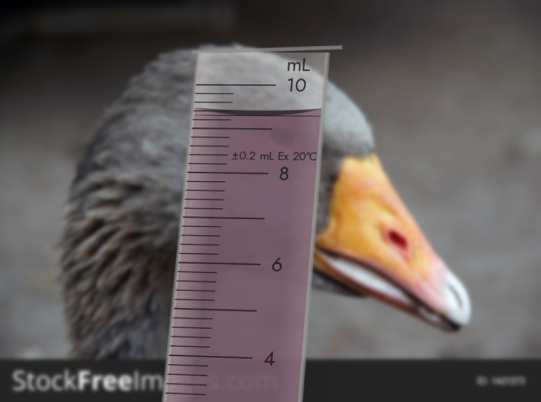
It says {"value": 9.3, "unit": "mL"}
